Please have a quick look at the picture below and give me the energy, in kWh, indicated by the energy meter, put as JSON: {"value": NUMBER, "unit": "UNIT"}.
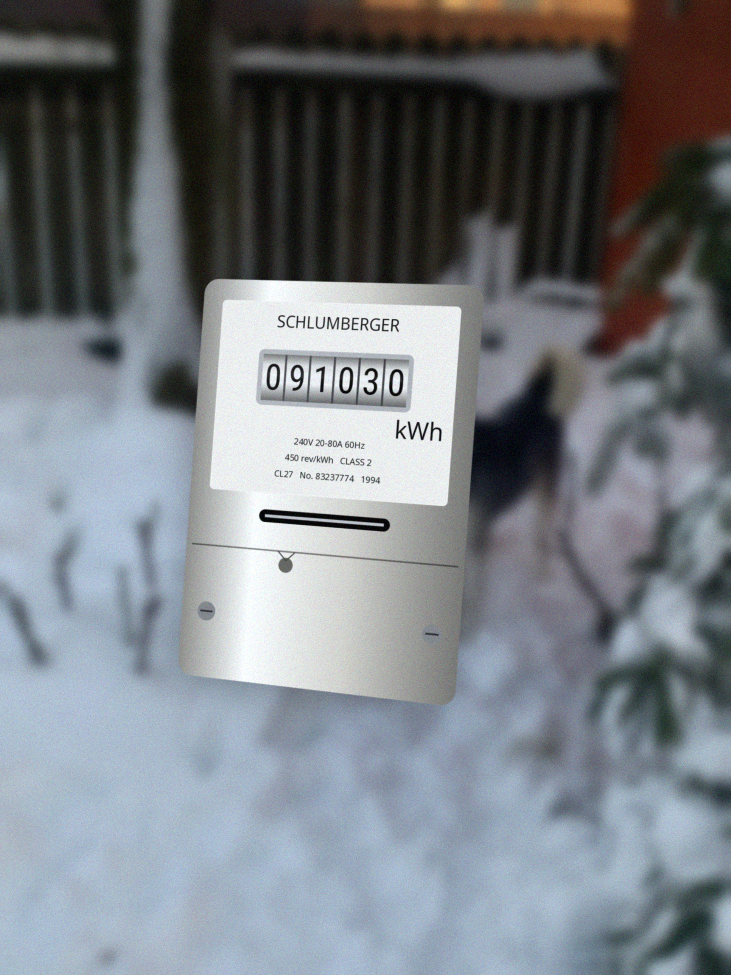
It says {"value": 91030, "unit": "kWh"}
